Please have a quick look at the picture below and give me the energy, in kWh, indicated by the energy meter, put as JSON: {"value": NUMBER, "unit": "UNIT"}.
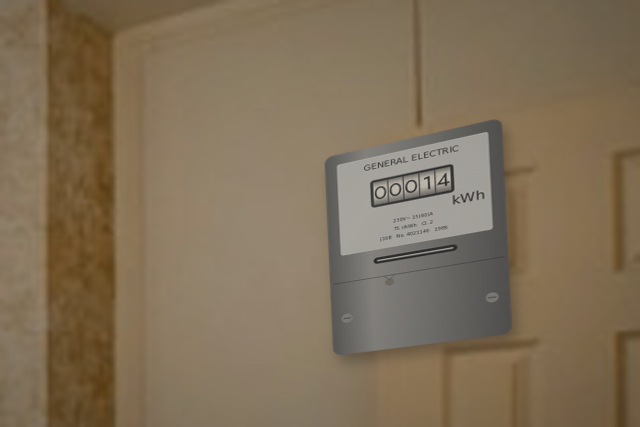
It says {"value": 14, "unit": "kWh"}
